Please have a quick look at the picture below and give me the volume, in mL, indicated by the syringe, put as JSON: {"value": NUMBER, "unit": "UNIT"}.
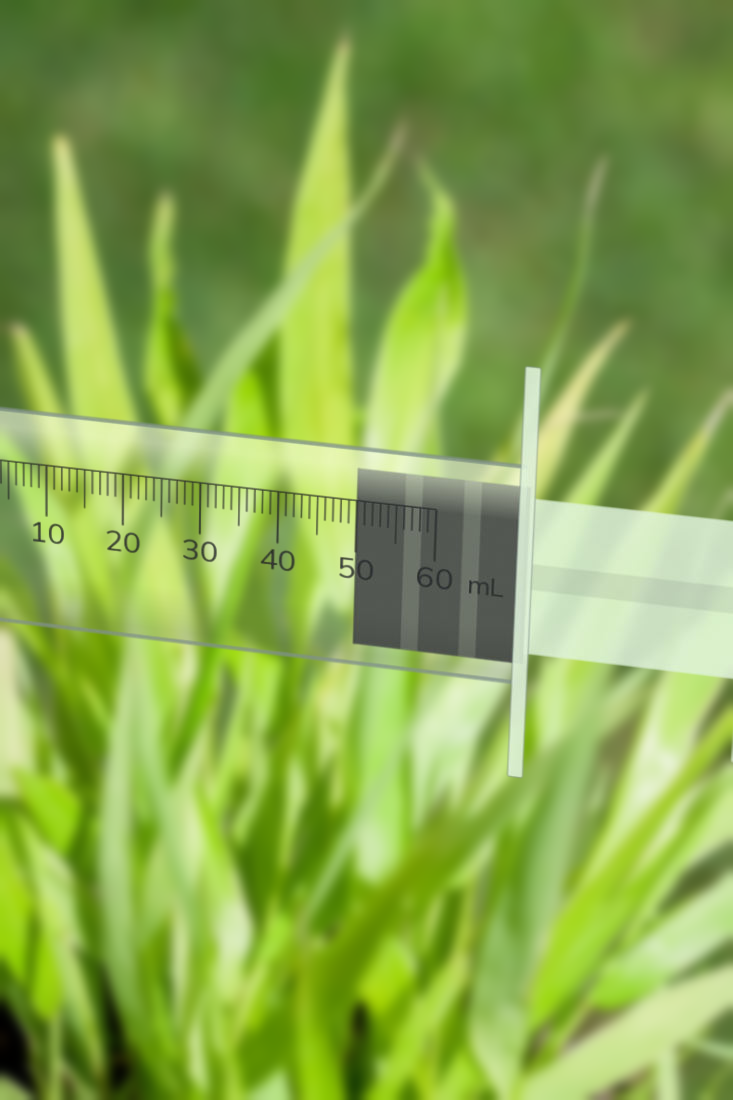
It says {"value": 50, "unit": "mL"}
